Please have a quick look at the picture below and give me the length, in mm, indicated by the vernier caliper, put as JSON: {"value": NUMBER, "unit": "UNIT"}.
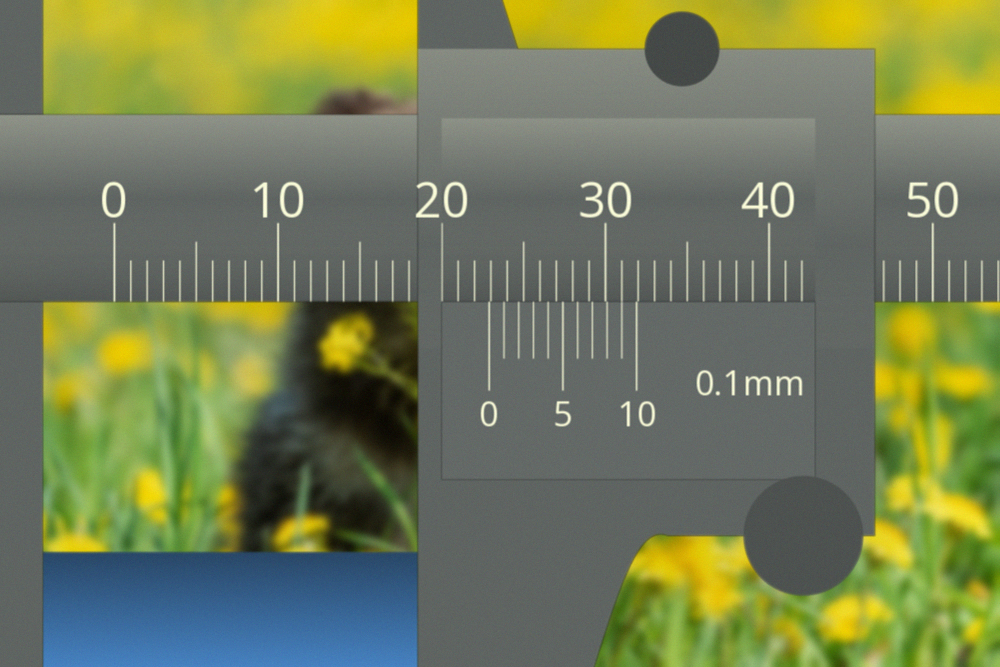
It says {"value": 22.9, "unit": "mm"}
